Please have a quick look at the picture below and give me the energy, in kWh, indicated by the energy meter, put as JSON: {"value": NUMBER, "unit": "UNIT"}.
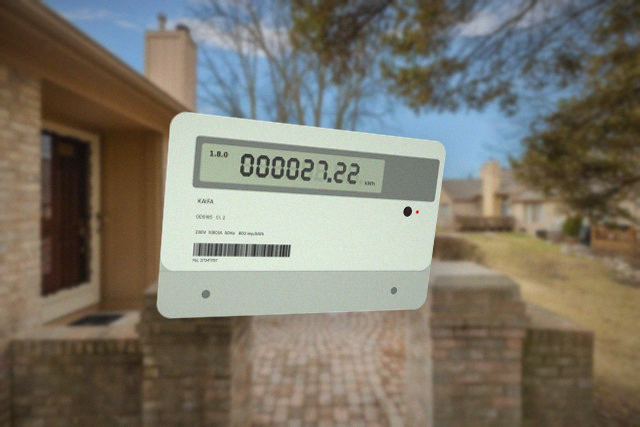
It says {"value": 27.22, "unit": "kWh"}
